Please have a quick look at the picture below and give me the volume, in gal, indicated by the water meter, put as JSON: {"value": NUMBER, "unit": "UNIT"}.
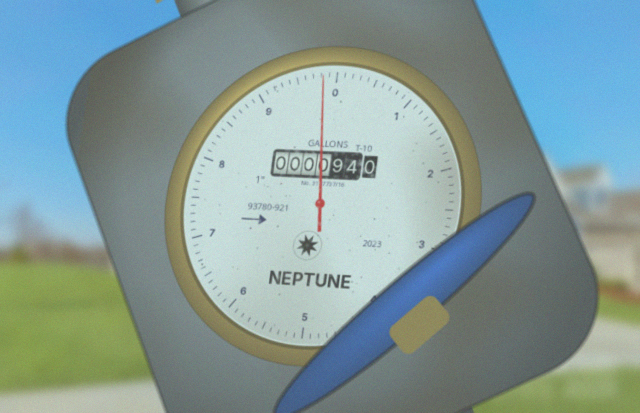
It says {"value": 939.8, "unit": "gal"}
